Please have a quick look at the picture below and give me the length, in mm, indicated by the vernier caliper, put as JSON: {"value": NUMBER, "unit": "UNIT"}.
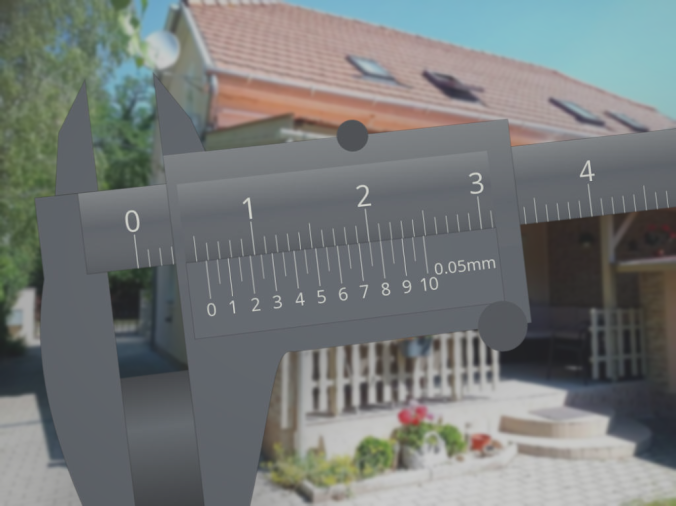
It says {"value": 5.8, "unit": "mm"}
